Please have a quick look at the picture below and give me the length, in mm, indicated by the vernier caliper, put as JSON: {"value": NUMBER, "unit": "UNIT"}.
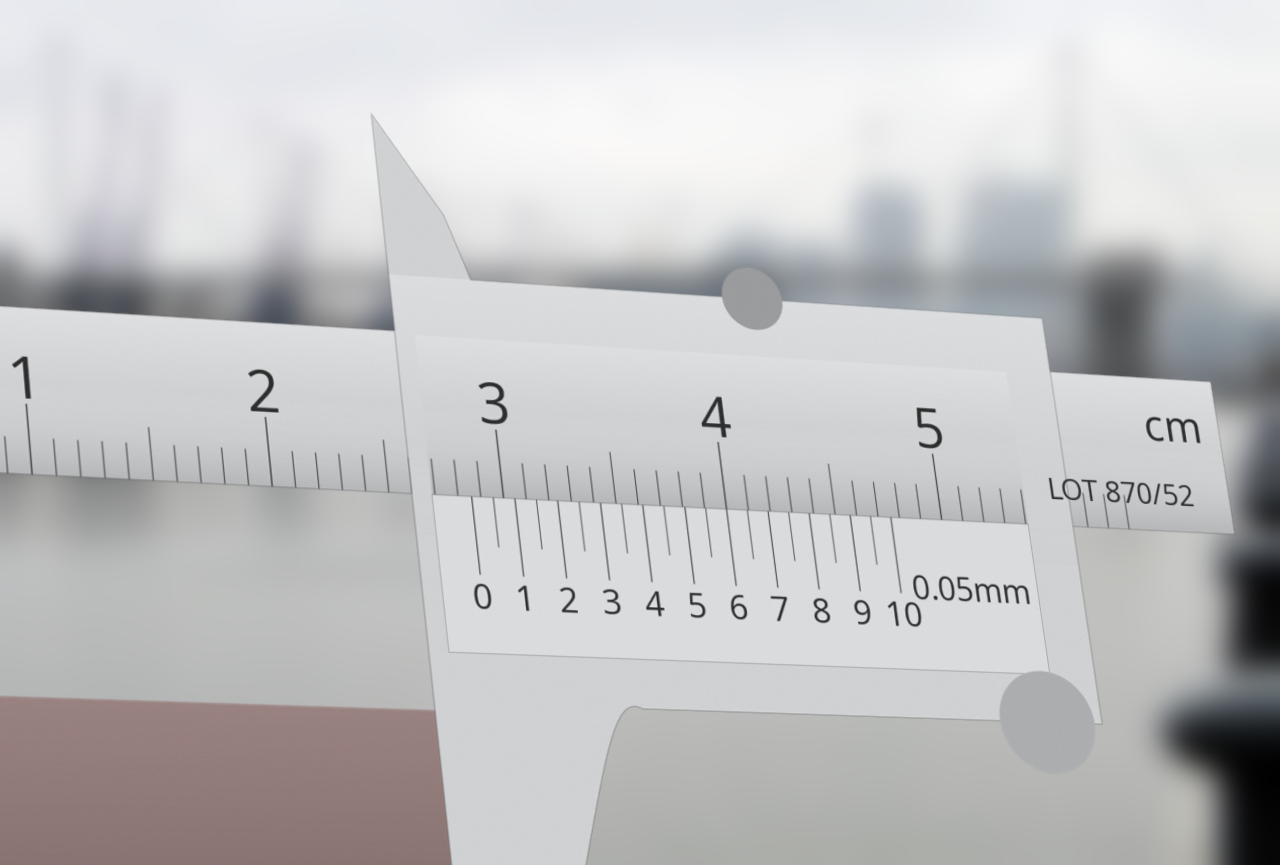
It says {"value": 28.6, "unit": "mm"}
